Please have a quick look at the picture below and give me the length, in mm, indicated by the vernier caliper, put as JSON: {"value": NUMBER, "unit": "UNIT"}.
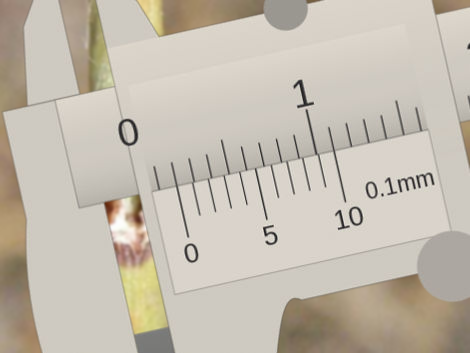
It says {"value": 2.0, "unit": "mm"}
